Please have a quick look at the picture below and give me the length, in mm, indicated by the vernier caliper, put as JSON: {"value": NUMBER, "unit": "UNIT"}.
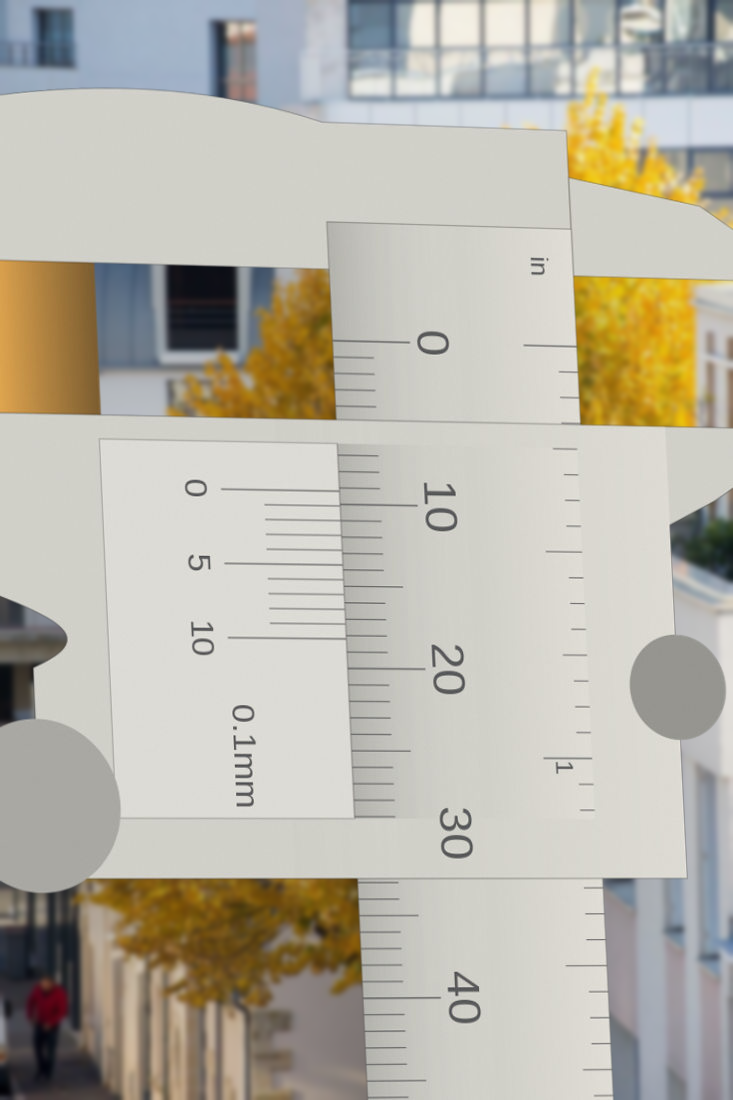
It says {"value": 9.2, "unit": "mm"}
